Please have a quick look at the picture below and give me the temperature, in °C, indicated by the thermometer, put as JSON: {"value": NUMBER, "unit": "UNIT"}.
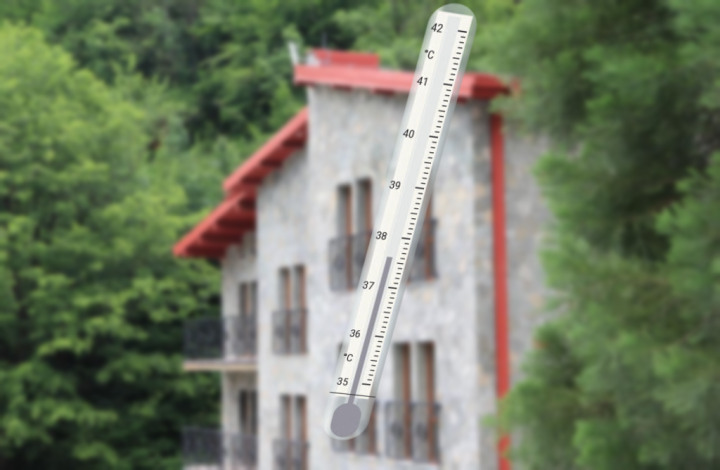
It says {"value": 37.6, "unit": "°C"}
